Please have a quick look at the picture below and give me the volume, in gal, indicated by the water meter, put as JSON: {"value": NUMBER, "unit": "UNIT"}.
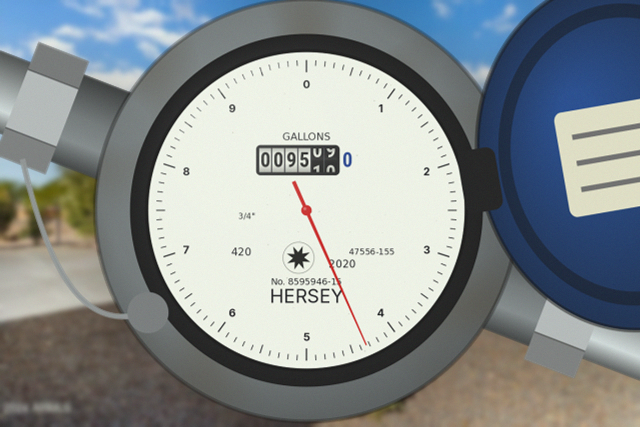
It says {"value": 95094.3, "unit": "gal"}
